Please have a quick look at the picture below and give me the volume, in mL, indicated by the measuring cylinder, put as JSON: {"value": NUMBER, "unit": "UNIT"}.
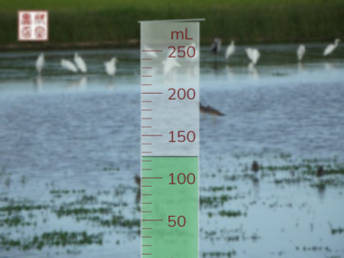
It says {"value": 125, "unit": "mL"}
